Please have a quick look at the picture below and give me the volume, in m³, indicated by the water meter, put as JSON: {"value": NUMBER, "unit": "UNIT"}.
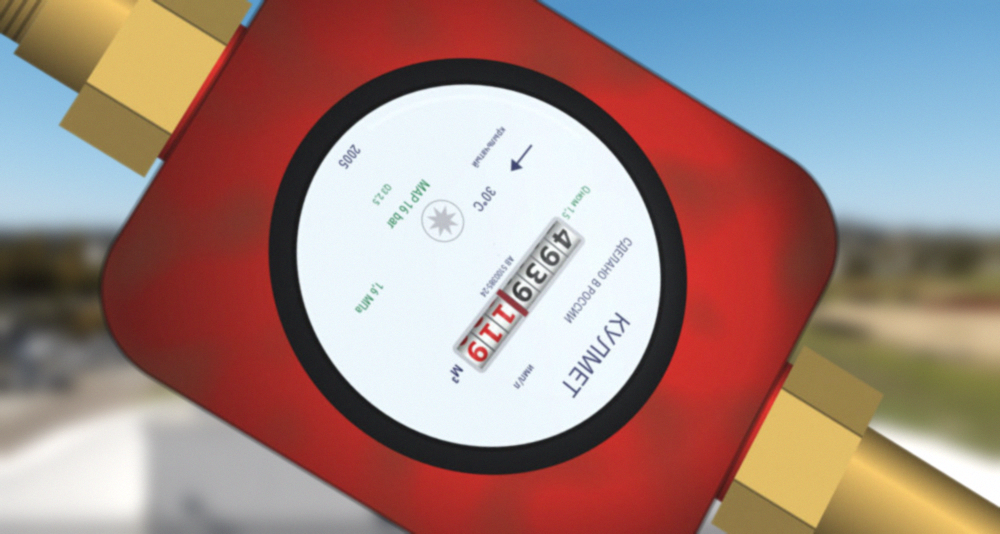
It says {"value": 4939.119, "unit": "m³"}
